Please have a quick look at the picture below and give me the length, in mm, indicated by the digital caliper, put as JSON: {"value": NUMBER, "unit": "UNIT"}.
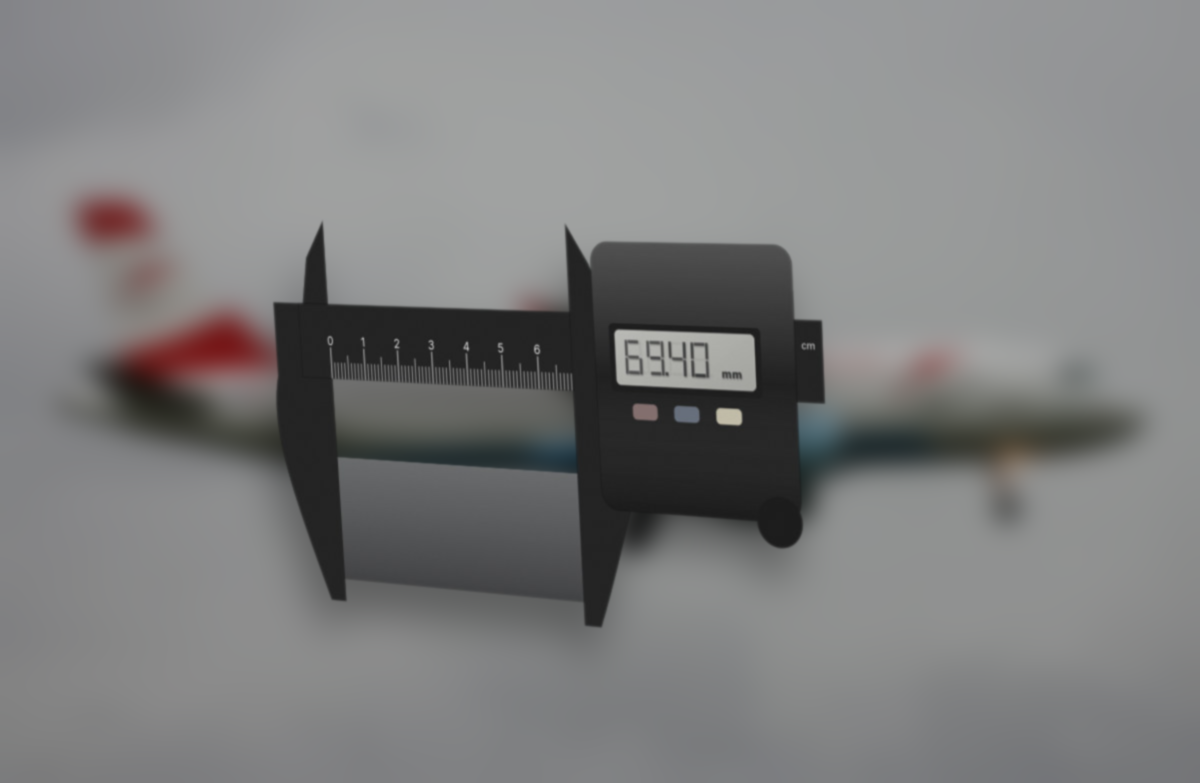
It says {"value": 69.40, "unit": "mm"}
